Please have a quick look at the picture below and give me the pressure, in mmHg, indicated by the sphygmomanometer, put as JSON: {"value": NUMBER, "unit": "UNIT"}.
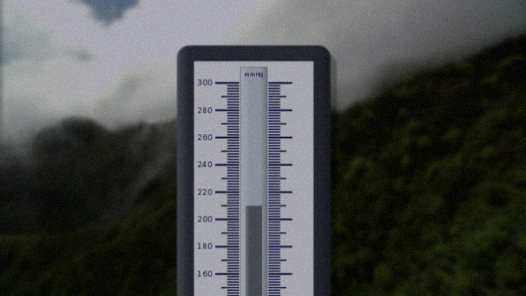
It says {"value": 210, "unit": "mmHg"}
